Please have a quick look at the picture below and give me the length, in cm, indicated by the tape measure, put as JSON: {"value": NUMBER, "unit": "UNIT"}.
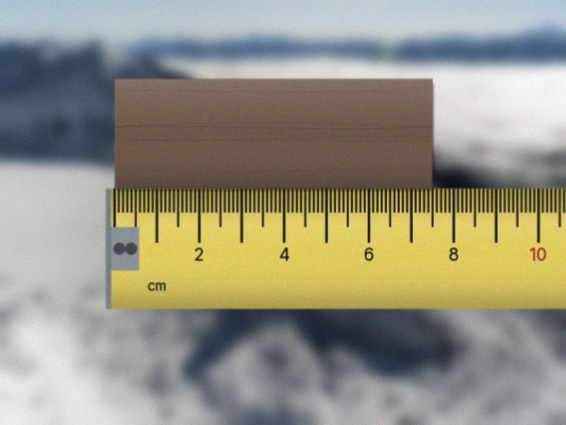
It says {"value": 7.5, "unit": "cm"}
